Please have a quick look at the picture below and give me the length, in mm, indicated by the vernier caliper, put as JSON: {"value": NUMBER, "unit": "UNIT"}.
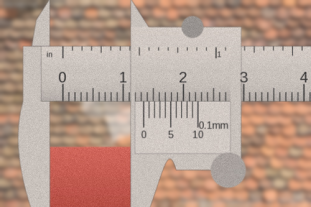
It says {"value": 13.4, "unit": "mm"}
